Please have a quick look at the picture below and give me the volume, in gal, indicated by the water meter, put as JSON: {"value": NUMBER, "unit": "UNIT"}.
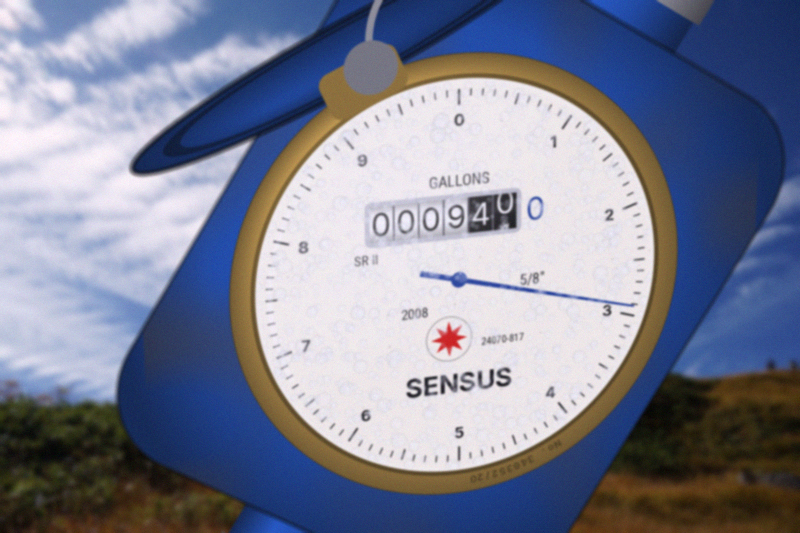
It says {"value": 9402.9, "unit": "gal"}
